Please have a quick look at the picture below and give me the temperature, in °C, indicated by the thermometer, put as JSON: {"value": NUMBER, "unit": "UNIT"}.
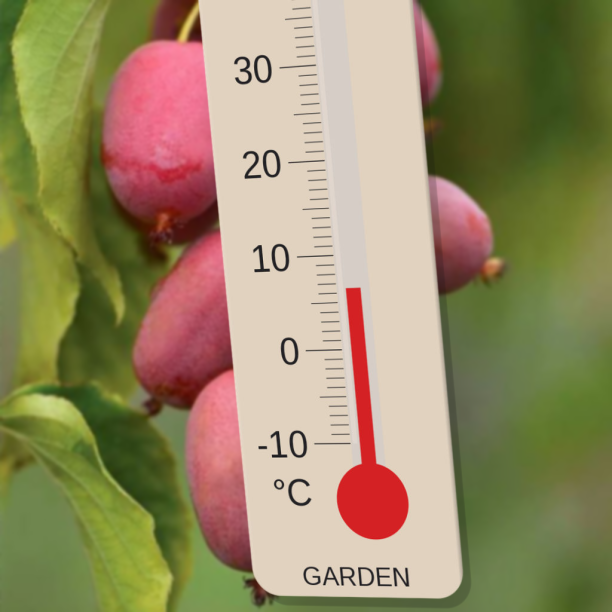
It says {"value": 6.5, "unit": "°C"}
